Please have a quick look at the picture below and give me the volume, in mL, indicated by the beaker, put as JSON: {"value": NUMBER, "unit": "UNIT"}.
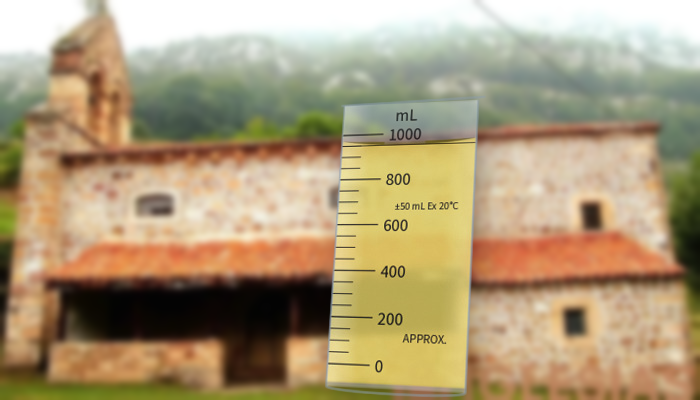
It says {"value": 950, "unit": "mL"}
